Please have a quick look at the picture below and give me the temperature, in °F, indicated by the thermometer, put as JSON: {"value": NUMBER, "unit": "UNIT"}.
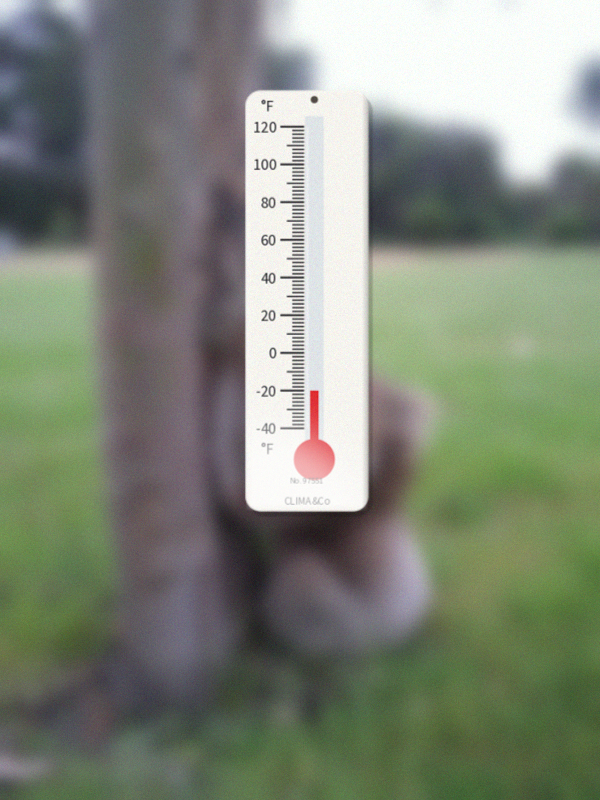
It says {"value": -20, "unit": "°F"}
